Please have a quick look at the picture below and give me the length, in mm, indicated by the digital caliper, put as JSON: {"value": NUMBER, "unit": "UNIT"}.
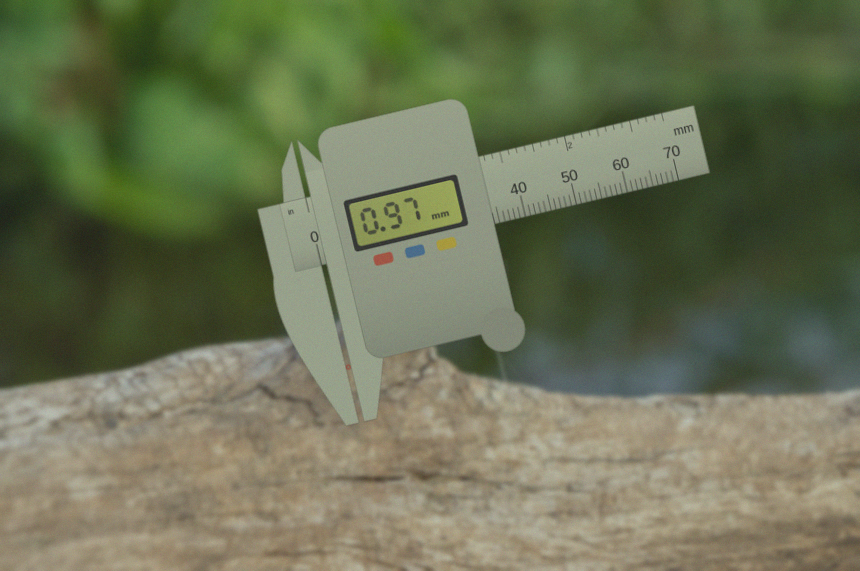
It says {"value": 0.97, "unit": "mm"}
